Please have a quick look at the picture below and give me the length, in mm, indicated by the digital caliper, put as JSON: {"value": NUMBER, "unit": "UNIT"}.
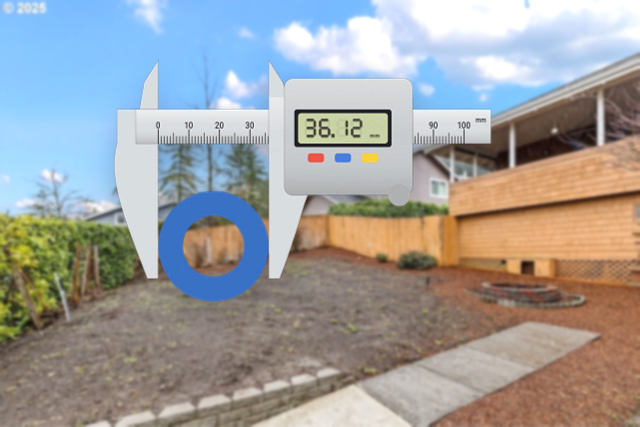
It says {"value": 36.12, "unit": "mm"}
